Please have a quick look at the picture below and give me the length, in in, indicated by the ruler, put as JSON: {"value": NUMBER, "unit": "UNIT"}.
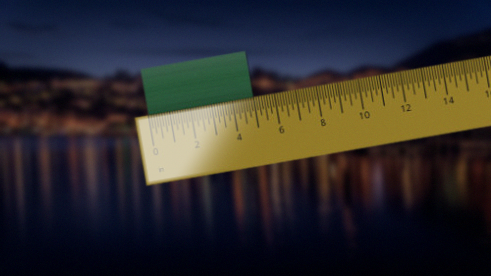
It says {"value": 5, "unit": "in"}
